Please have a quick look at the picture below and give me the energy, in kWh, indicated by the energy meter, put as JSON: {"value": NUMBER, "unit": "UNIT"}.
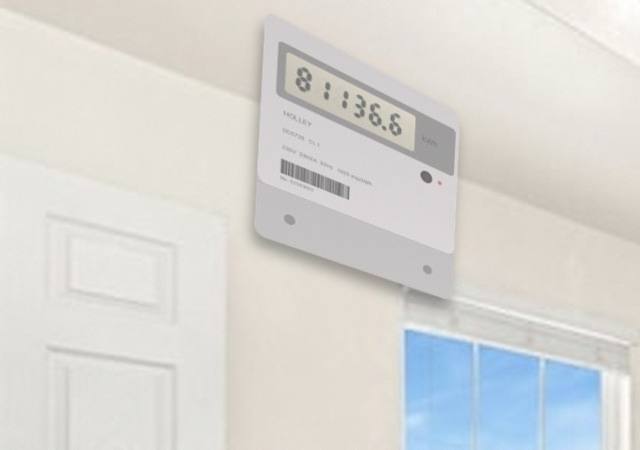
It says {"value": 81136.6, "unit": "kWh"}
